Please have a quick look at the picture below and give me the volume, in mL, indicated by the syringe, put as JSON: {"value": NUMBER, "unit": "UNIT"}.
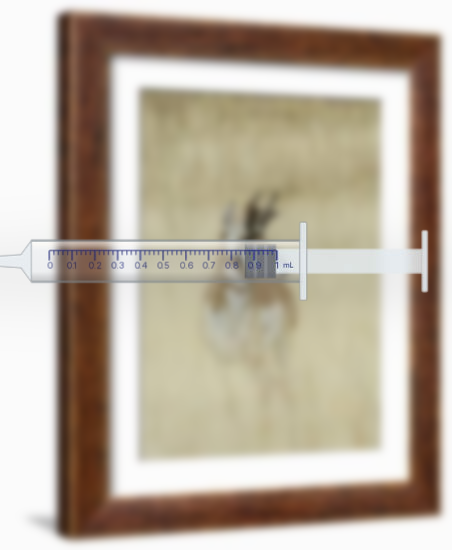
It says {"value": 0.86, "unit": "mL"}
